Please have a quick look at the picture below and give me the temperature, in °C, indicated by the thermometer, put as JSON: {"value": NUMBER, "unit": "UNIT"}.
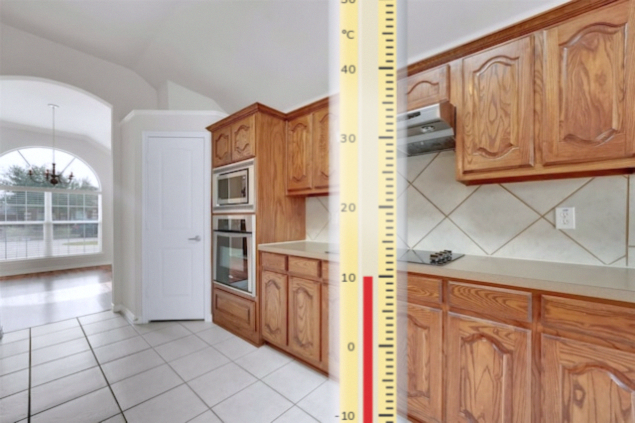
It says {"value": 10, "unit": "°C"}
